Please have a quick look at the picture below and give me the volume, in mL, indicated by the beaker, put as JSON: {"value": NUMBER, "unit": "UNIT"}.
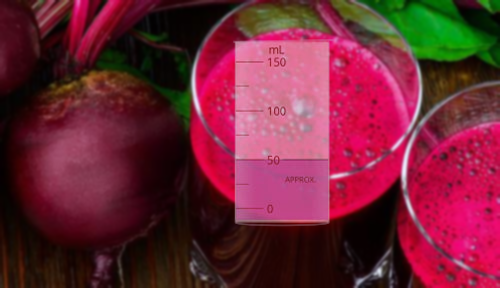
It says {"value": 50, "unit": "mL"}
